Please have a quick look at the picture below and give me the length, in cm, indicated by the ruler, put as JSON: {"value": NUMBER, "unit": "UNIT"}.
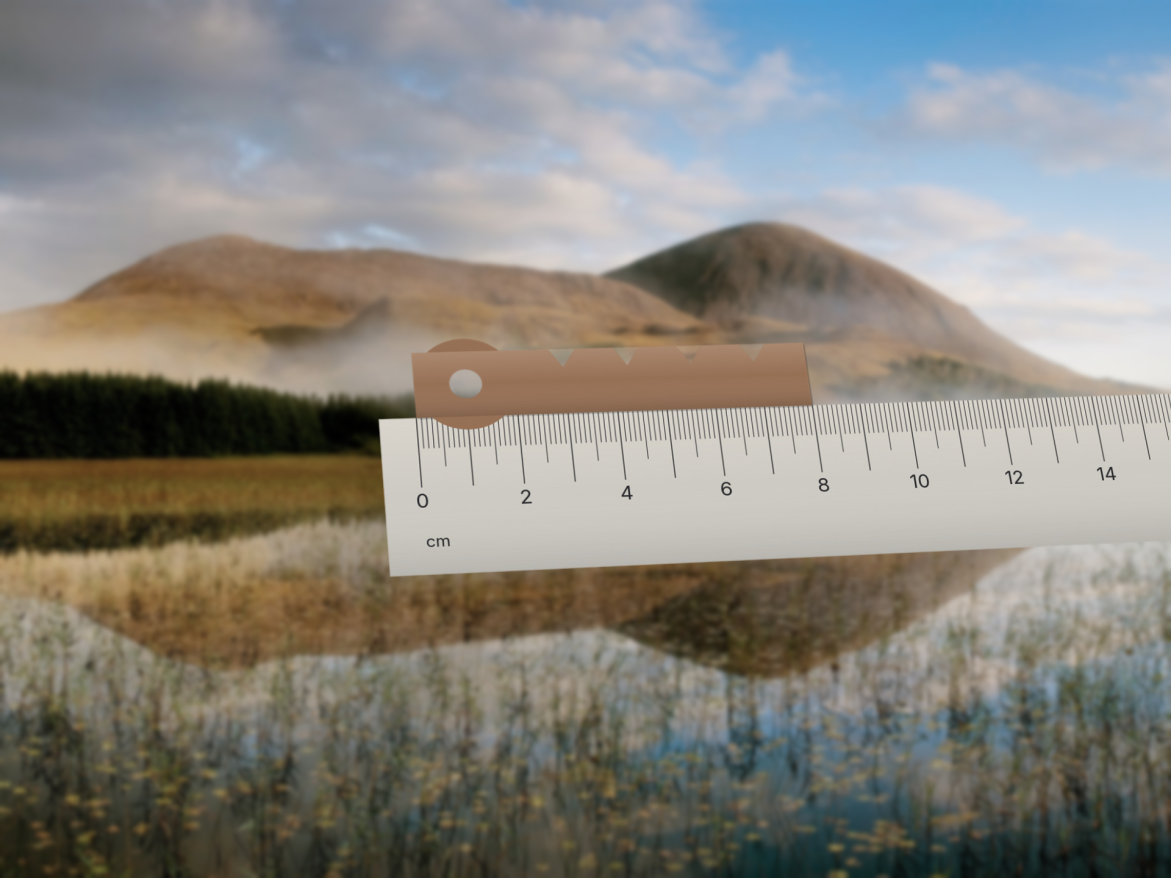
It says {"value": 8, "unit": "cm"}
